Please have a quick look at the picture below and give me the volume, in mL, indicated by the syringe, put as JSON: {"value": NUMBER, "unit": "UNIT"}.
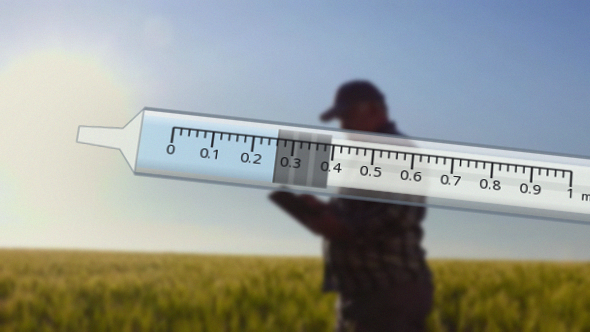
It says {"value": 0.26, "unit": "mL"}
